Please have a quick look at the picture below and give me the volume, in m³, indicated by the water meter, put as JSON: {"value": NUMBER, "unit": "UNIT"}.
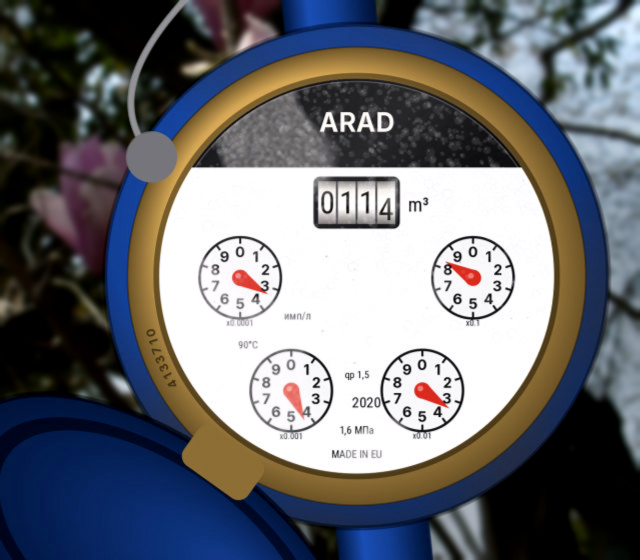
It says {"value": 113.8343, "unit": "m³"}
